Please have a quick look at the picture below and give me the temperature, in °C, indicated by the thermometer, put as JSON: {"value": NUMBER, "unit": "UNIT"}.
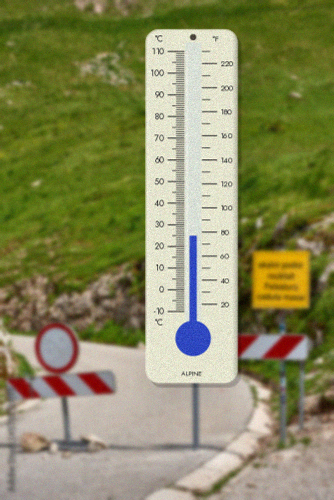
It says {"value": 25, "unit": "°C"}
